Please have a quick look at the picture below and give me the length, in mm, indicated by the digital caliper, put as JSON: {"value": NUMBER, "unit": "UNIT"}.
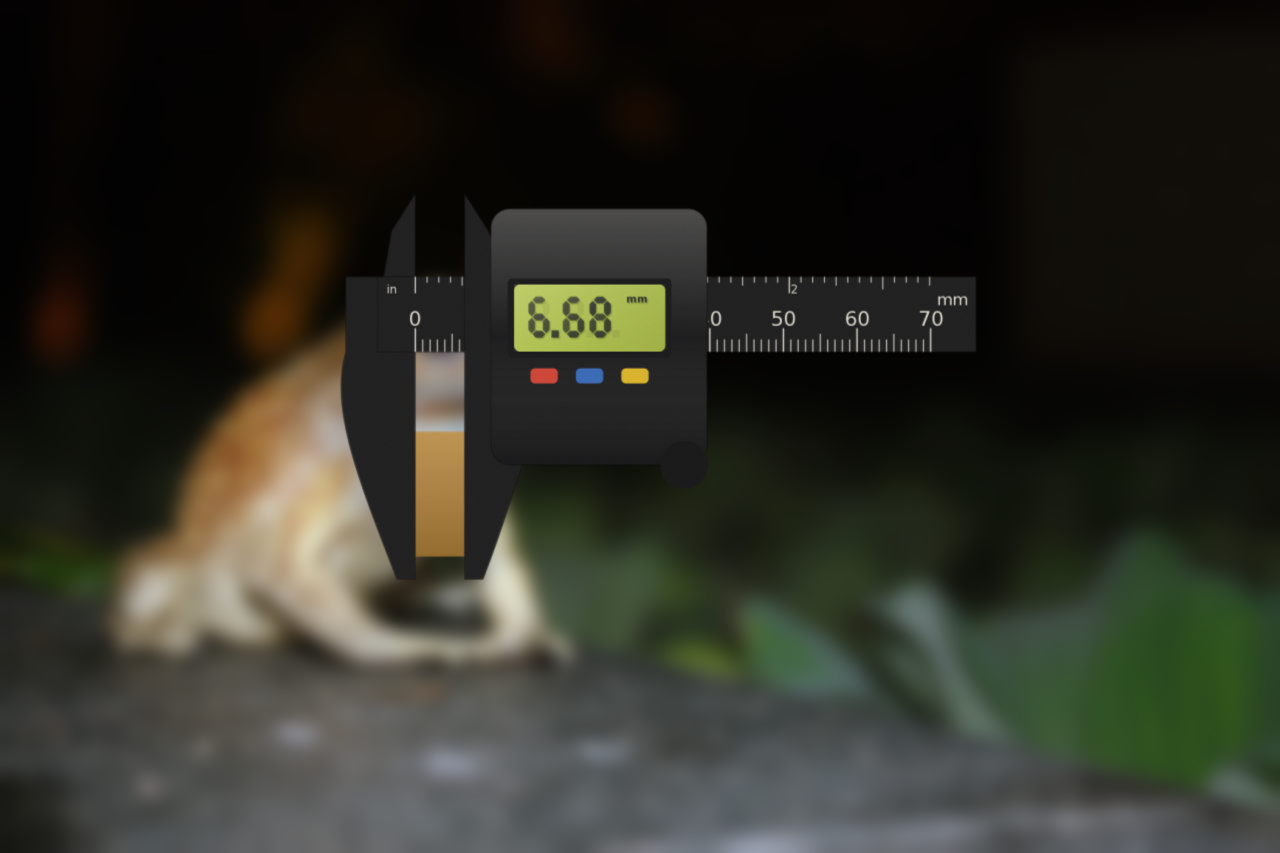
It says {"value": 6.68, "unit": "mm"}
